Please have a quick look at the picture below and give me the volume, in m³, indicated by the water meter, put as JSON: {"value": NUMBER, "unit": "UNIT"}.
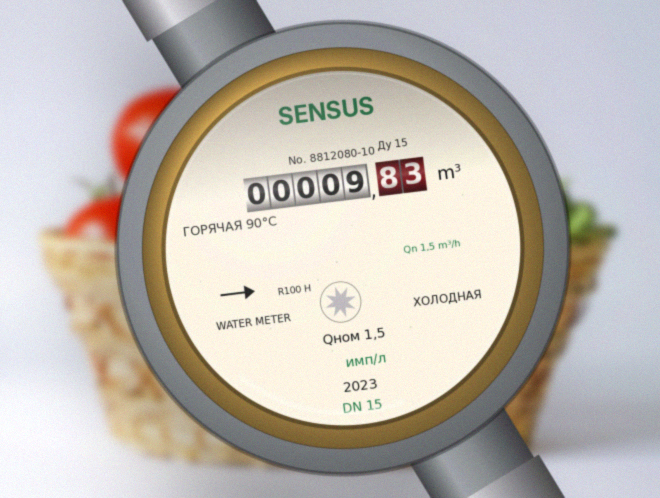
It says {"value": 9.83, "unit": "m³"}
